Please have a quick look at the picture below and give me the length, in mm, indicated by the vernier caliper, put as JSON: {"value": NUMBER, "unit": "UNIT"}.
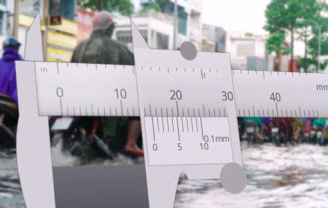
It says {"value": 15.2, "unit": "mm"}
